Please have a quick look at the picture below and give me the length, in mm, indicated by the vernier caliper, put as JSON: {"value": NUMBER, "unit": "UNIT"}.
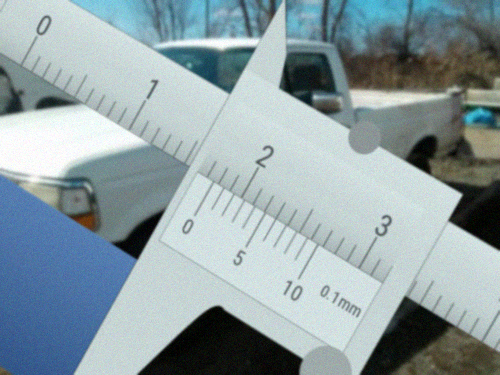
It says {"value": 17.6, "unit": "mm"}
